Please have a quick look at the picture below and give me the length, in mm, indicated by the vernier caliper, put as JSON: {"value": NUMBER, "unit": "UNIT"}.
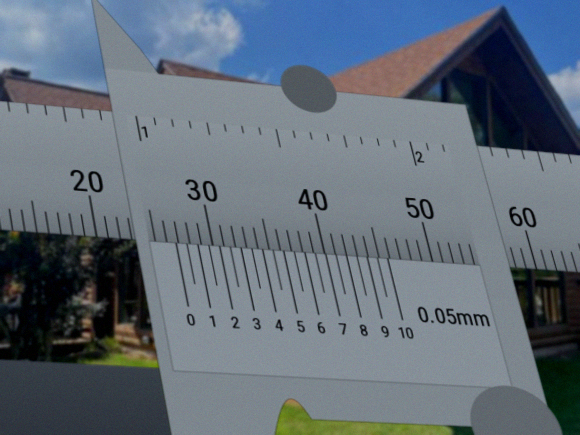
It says {"value": 26.8, "unit": "mm"}
